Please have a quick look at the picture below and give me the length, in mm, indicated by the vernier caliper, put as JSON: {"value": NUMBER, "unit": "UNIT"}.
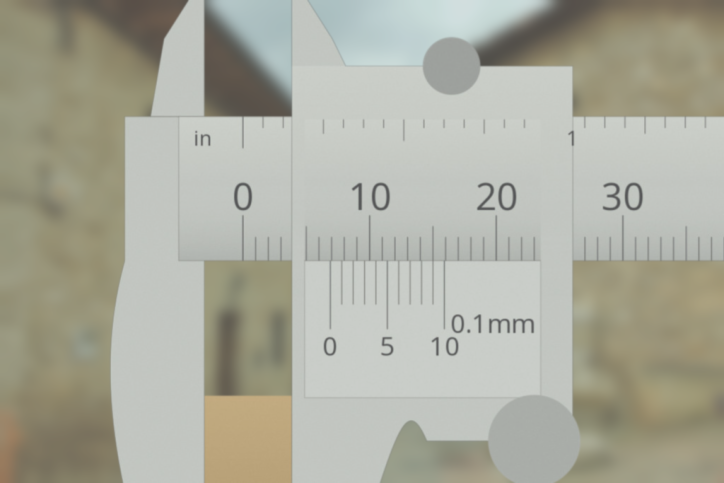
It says {"value": 6.9, "unit": "mm"}
